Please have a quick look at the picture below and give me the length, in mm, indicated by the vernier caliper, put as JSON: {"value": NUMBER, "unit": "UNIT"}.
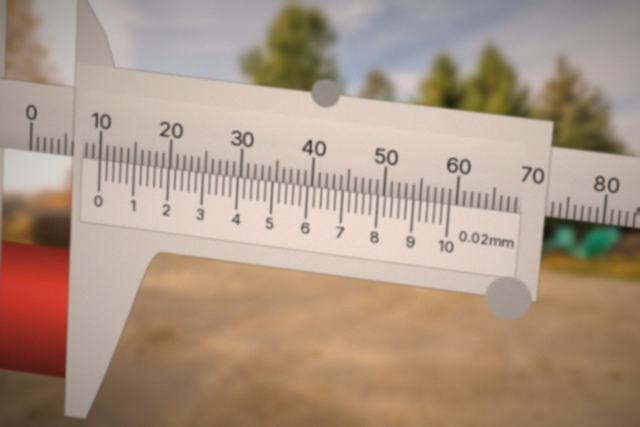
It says {"value": 10.0, "unit": "mm"}
